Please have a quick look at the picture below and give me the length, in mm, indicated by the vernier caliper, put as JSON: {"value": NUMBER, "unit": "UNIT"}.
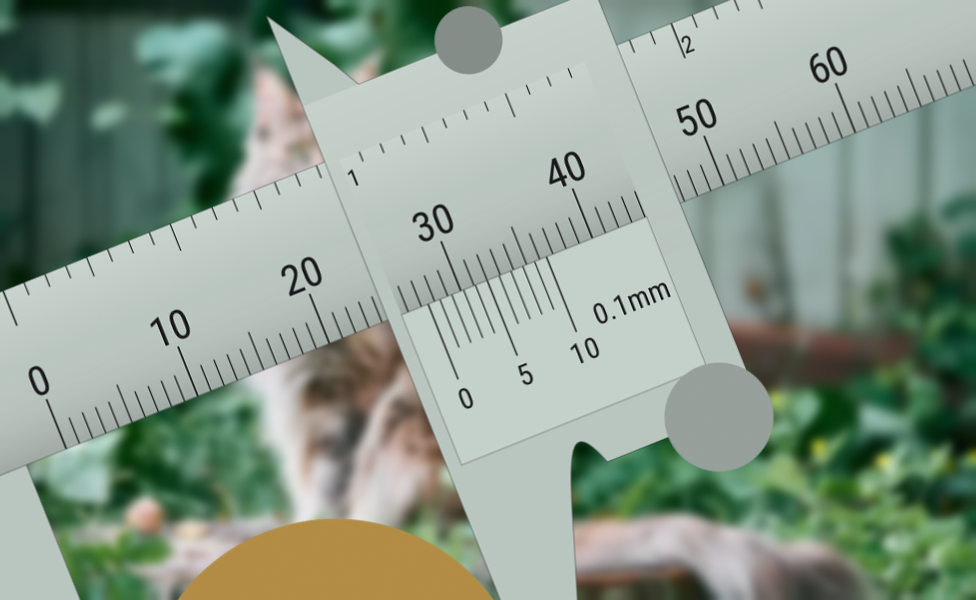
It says {"value": 27.5, "unit": "mm"}
